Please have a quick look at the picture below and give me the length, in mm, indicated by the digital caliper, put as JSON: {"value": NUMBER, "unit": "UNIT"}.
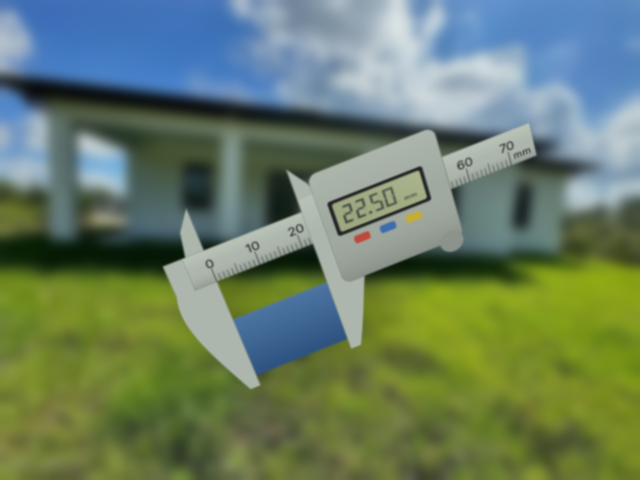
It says {"value": 22.50, "unit": "mm"}
